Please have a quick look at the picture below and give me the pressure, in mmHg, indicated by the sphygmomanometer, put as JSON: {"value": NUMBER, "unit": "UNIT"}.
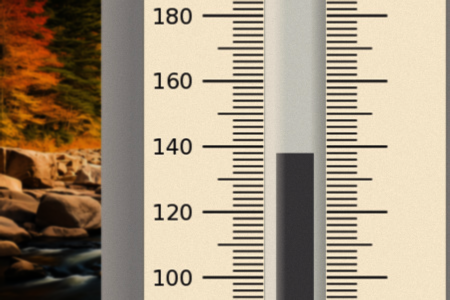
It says {"value": 138, "unit": "mmHg"}
